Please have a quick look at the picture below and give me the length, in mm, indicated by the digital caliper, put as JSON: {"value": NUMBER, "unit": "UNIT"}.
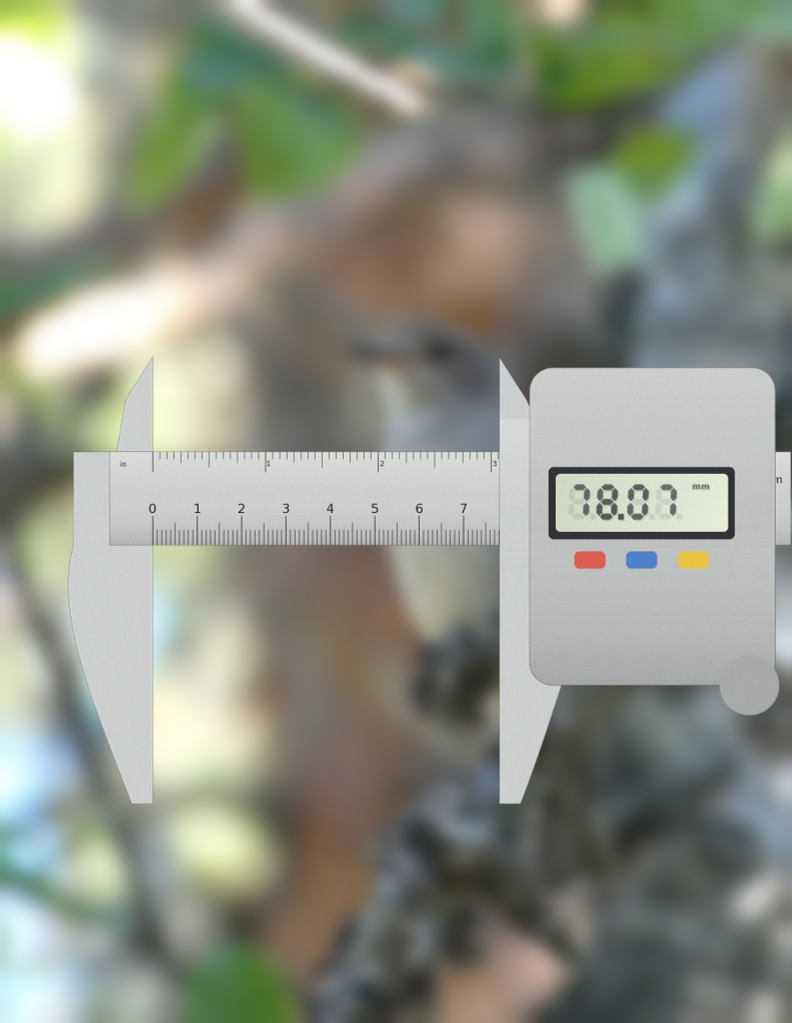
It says {"value": 78.07, "unit": "mm"}
